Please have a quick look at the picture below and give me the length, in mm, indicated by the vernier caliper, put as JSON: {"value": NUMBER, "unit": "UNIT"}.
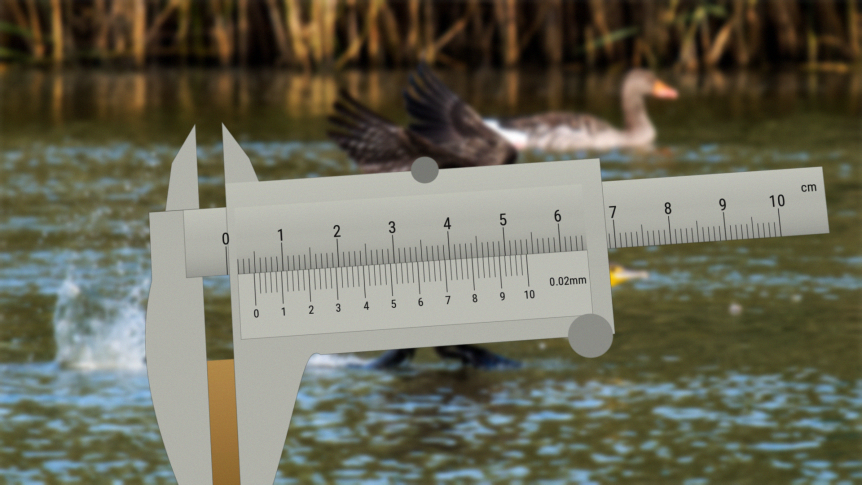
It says {"value": 4.8, "unit": "mm"}
